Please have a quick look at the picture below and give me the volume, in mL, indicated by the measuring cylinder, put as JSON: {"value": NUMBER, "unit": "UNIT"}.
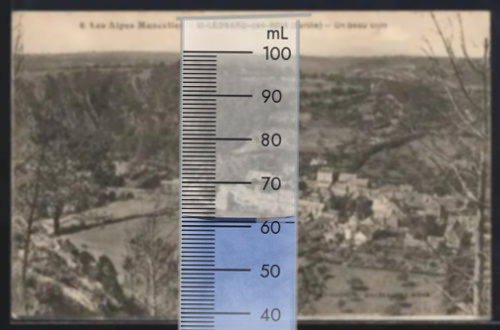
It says {"value": 61, "unit": "mL"}
